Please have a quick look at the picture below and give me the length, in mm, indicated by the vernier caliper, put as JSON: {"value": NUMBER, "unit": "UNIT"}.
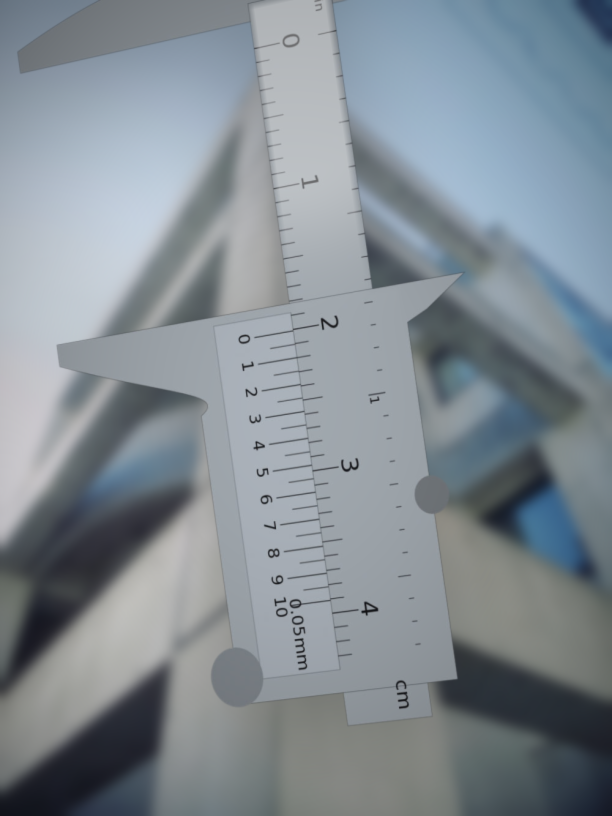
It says {"value": 20.1, "unit": "mm"}
